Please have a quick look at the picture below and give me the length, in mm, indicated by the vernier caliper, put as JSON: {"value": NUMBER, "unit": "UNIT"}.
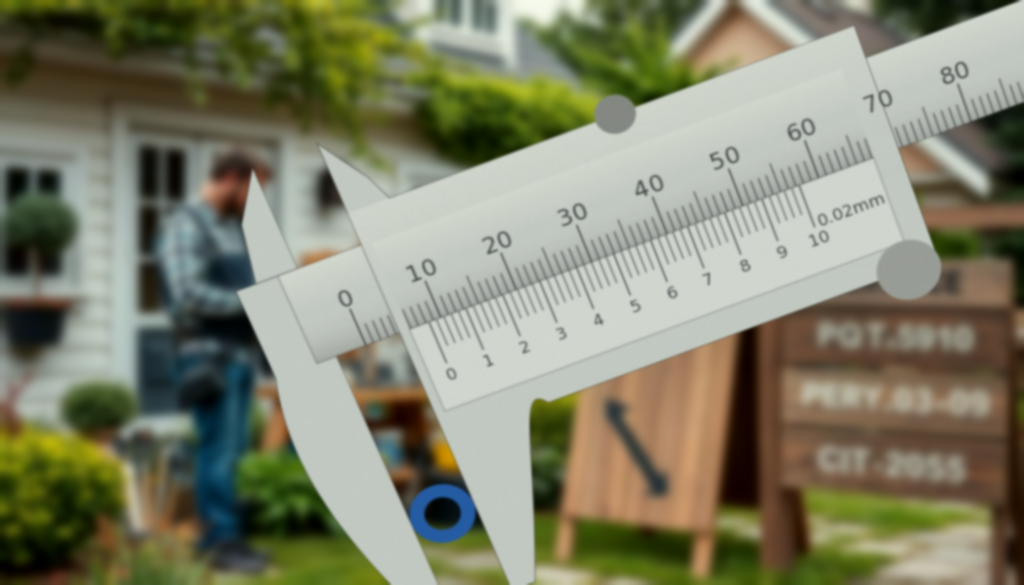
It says {"value": 8.4, "unit": "mm"}
